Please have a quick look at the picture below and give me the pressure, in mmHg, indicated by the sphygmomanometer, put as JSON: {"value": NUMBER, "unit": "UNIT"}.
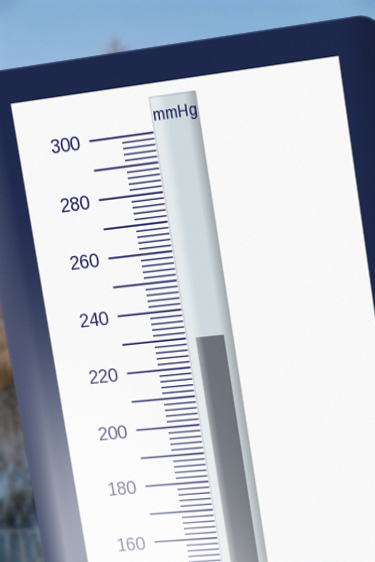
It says {"value": 230, "unit": "mmHg"}
